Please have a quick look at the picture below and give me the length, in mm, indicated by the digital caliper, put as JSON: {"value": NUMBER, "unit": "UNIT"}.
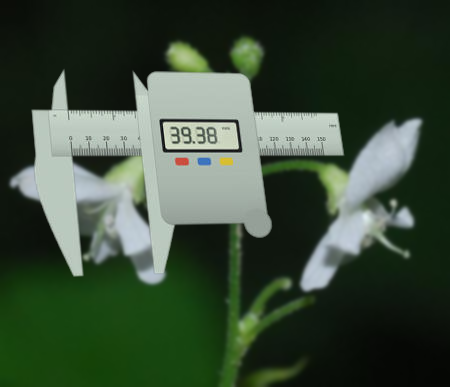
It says {"value": 39.38, "unit": "mm"}
